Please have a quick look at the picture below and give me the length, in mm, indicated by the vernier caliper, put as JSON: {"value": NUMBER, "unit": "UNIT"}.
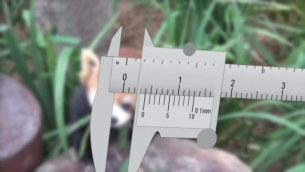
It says {"value": 4.0, "unit": "mm"}
